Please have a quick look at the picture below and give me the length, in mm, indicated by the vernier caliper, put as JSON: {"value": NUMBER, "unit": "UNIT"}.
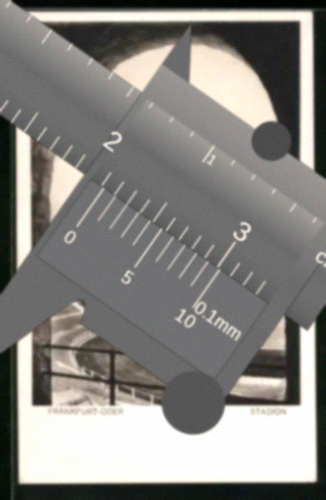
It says {"value": 21.2, "unit": "mm"}
